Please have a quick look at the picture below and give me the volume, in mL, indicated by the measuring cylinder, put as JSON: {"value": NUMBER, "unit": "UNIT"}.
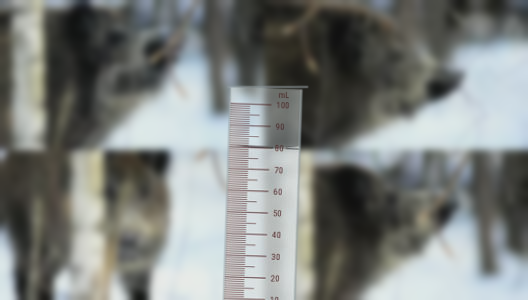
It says {"value": 80, "unit": "mL"}
